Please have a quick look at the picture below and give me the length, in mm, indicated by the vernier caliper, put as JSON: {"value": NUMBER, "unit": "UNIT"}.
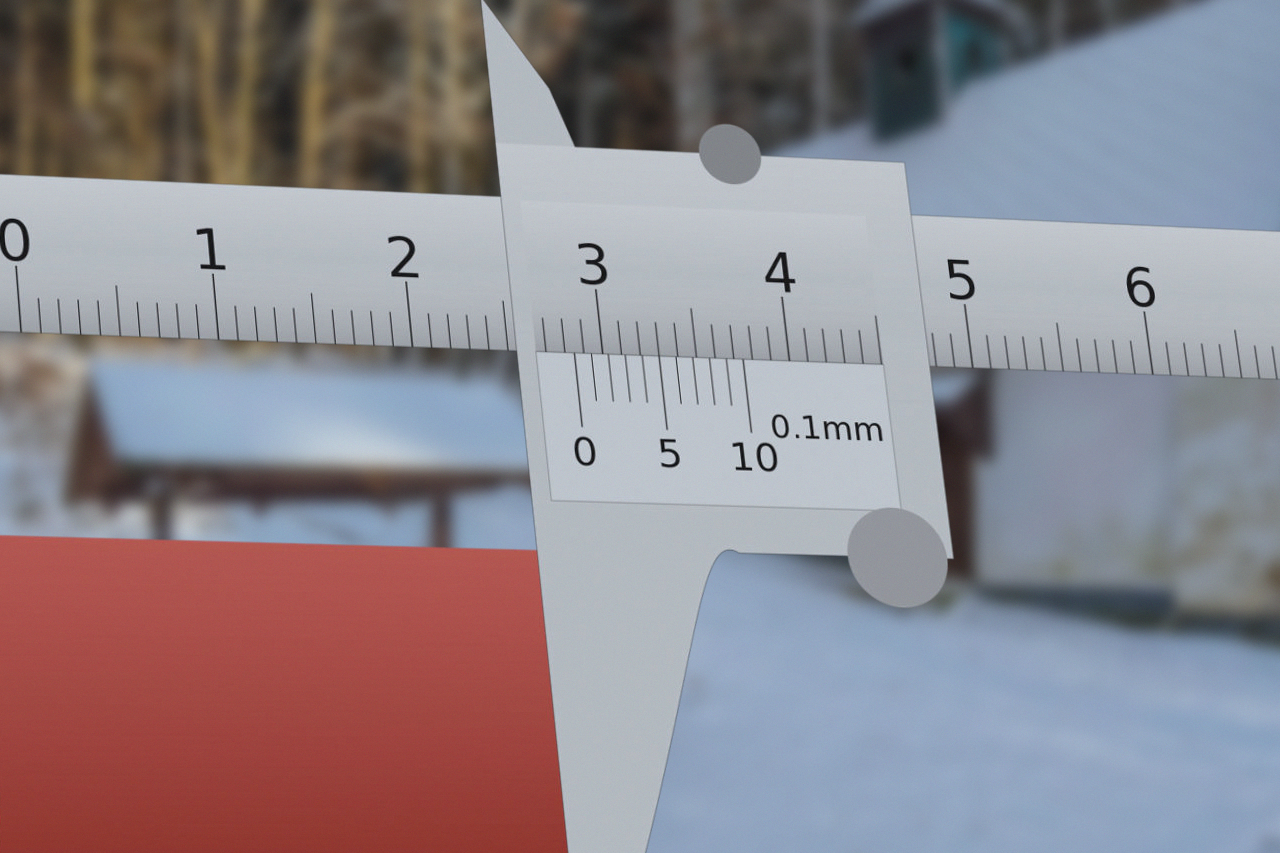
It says {"value": 28.5, "unit": "mm"}
